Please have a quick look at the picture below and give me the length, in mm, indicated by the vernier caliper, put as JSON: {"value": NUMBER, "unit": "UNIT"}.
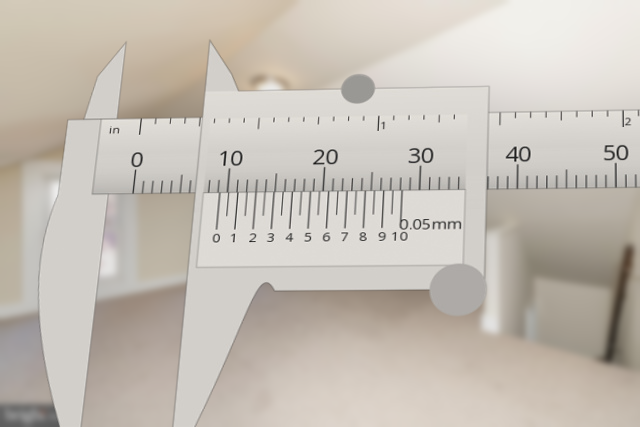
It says {"value": 9.2, "unit": "mm"}
